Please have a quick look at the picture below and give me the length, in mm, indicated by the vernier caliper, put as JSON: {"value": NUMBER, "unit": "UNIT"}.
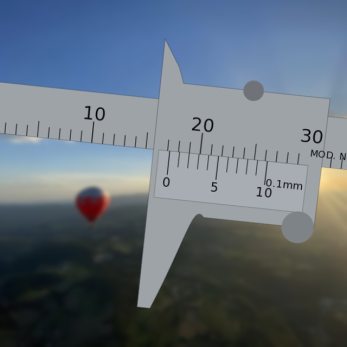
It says {"value": 17.2, "unit": "mm"}
